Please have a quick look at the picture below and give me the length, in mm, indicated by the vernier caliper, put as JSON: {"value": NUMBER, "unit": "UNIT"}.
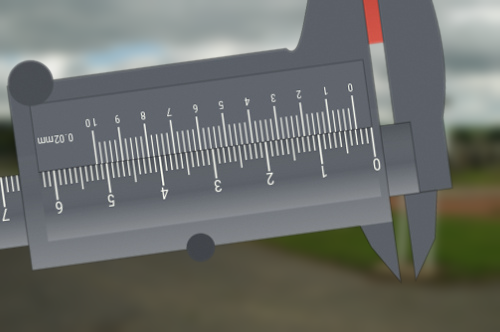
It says {"value": 2.8, "unit": "mm"}
